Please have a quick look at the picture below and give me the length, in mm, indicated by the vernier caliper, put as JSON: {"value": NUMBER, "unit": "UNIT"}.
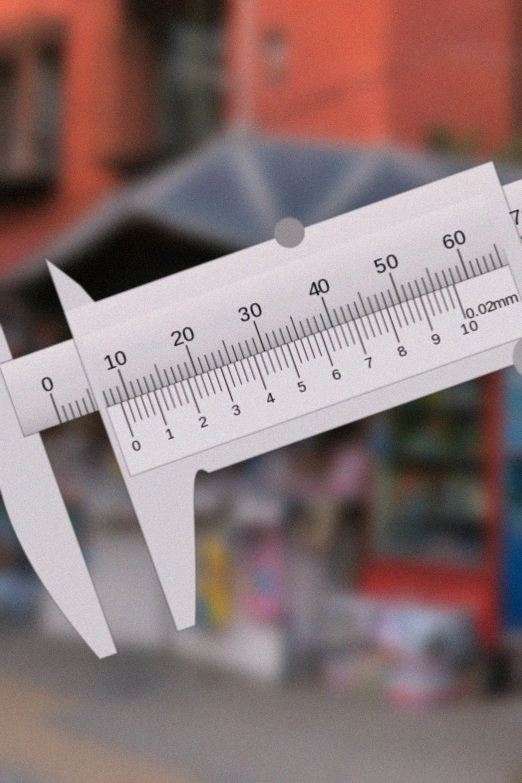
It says {"value": 8.8, "unit": "mm"}
